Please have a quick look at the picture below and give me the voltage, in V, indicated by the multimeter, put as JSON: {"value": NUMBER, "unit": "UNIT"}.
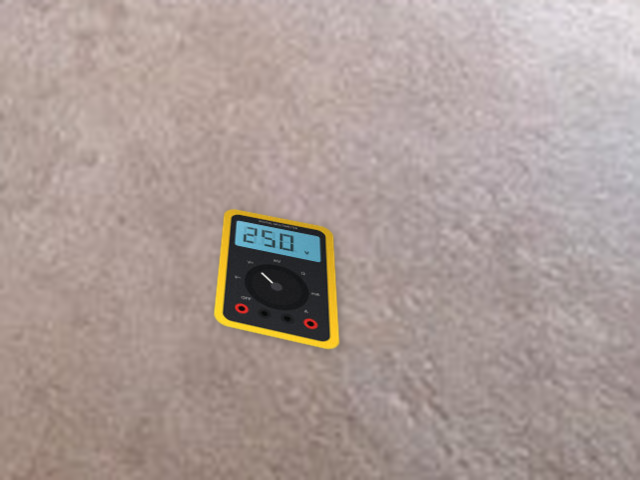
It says {"value": 250, "unit": "V"}
